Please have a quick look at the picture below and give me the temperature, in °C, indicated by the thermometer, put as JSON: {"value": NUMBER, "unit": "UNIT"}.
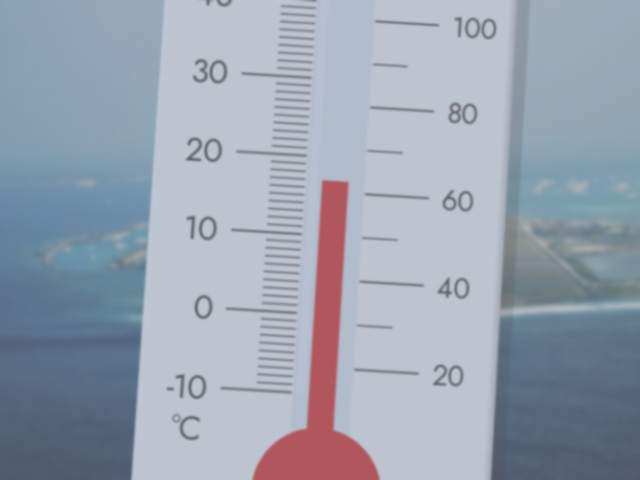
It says {"value": 17, "unit": "°C"}
